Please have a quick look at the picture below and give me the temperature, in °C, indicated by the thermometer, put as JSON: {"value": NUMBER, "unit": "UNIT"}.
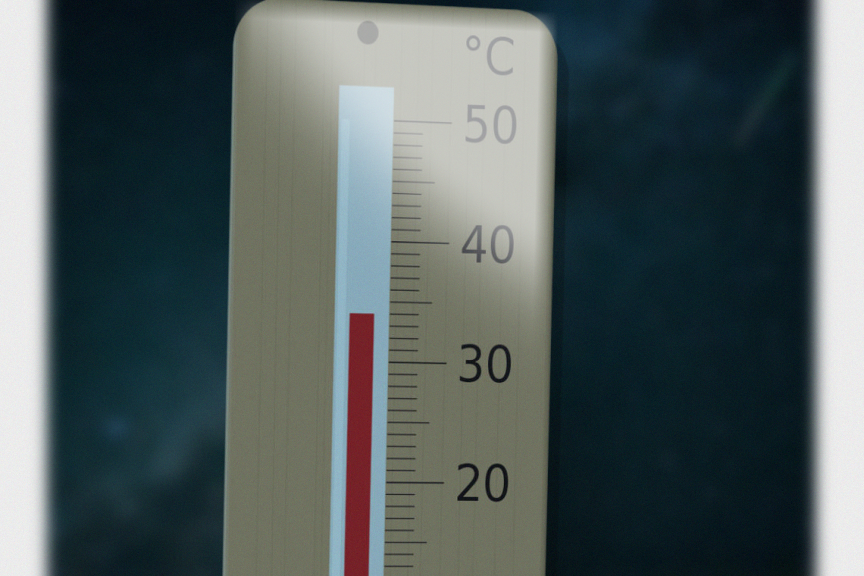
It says {"value": 34, "unit": "°C"}
